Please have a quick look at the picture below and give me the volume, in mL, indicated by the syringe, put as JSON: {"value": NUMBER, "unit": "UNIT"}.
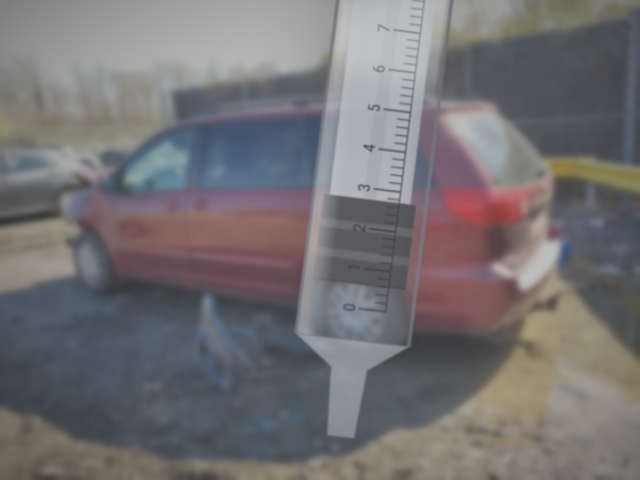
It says {"value": 0.6, "unit": "mL"}
